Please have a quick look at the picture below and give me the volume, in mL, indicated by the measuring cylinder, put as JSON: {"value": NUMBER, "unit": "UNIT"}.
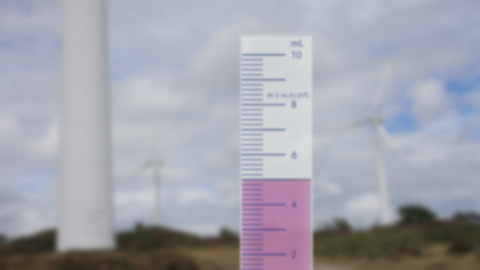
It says {"value": 5, "unit": "mL"}
